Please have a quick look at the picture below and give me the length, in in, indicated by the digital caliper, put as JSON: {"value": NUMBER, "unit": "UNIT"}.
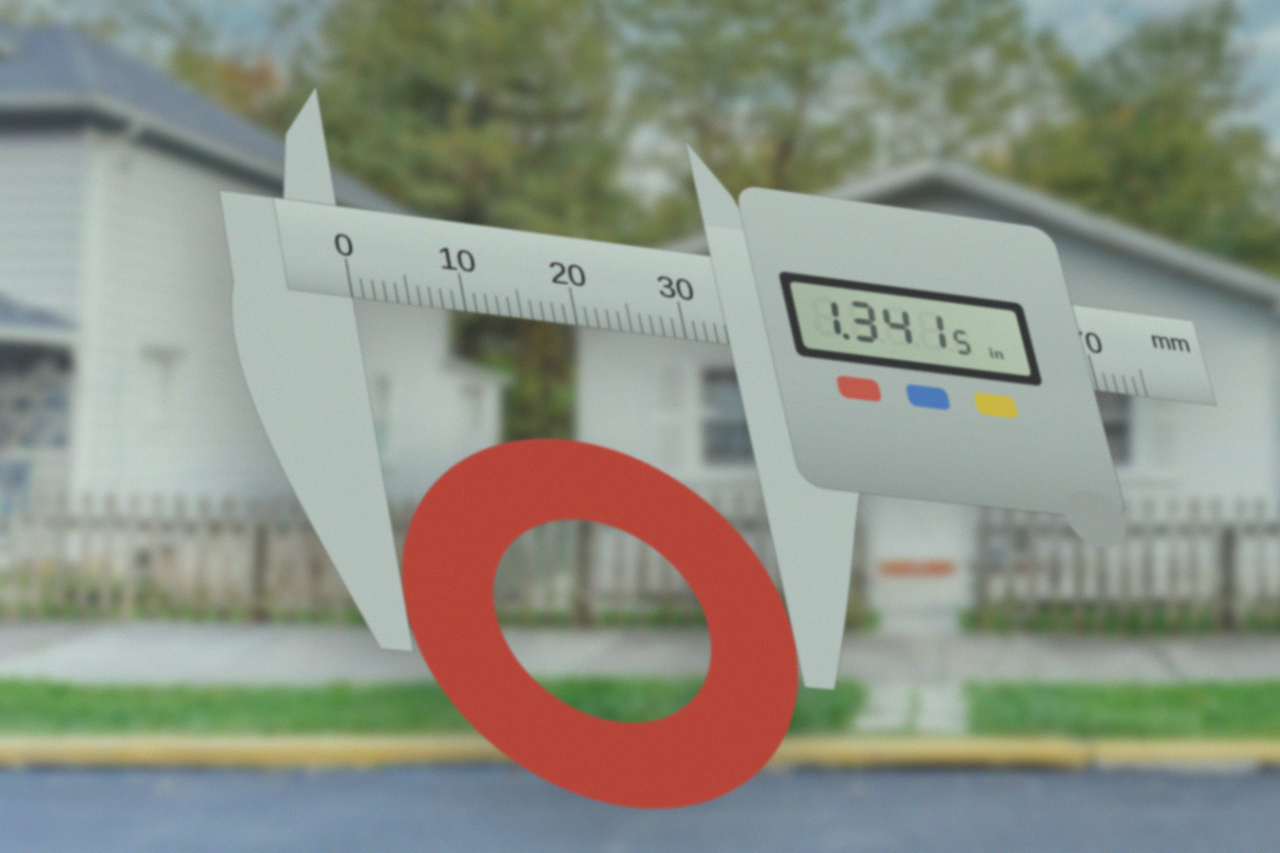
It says {"value": 1.3415, "unit": "in"}
